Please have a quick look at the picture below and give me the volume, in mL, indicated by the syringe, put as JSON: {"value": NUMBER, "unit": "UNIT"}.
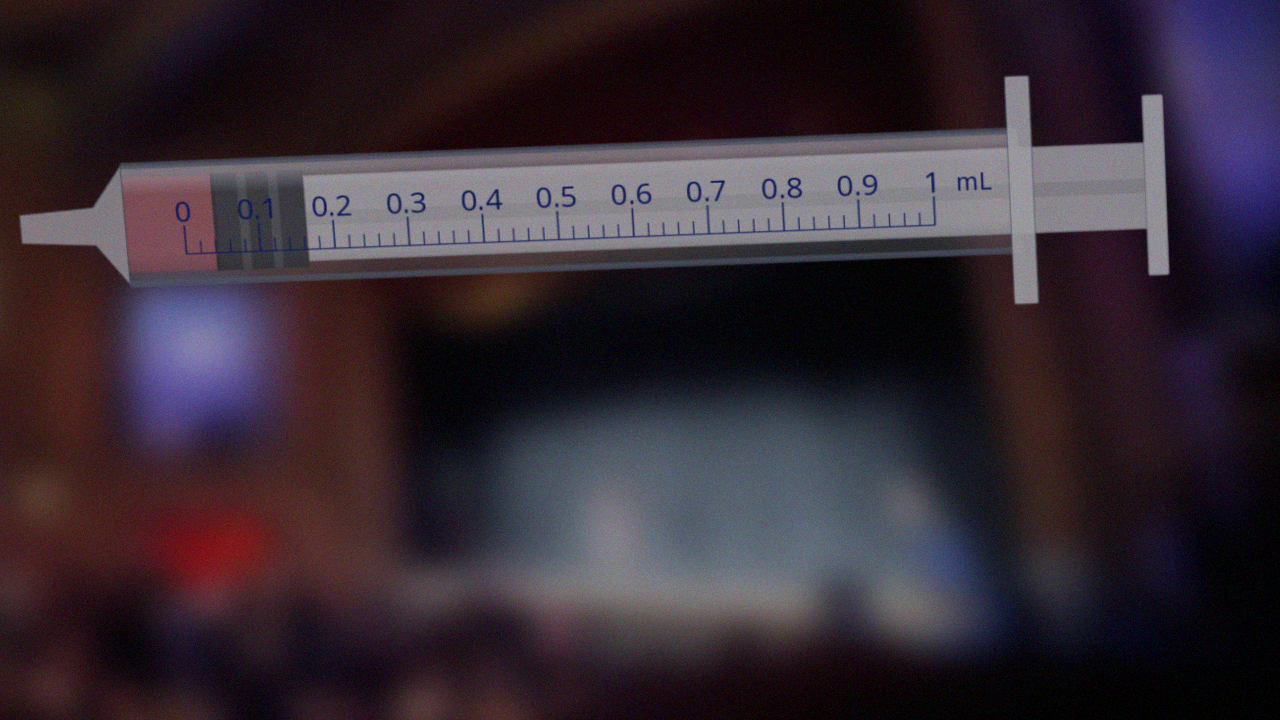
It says {"value": 0.04, "unit": "mL"}
